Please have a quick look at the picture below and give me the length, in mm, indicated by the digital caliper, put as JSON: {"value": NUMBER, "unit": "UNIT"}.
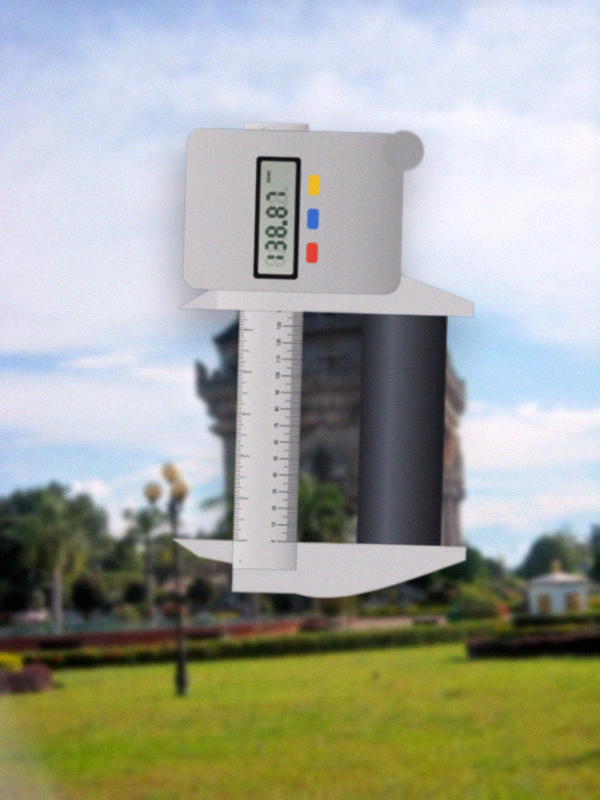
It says {"value": 138.87, "unit": "mm"}
